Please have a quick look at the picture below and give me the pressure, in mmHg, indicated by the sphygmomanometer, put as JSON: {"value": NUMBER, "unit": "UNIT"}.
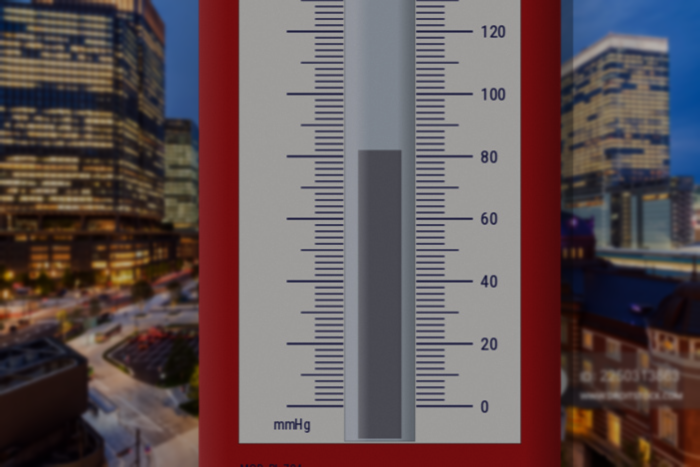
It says {"value": 82, "unit": "mmHg"}
